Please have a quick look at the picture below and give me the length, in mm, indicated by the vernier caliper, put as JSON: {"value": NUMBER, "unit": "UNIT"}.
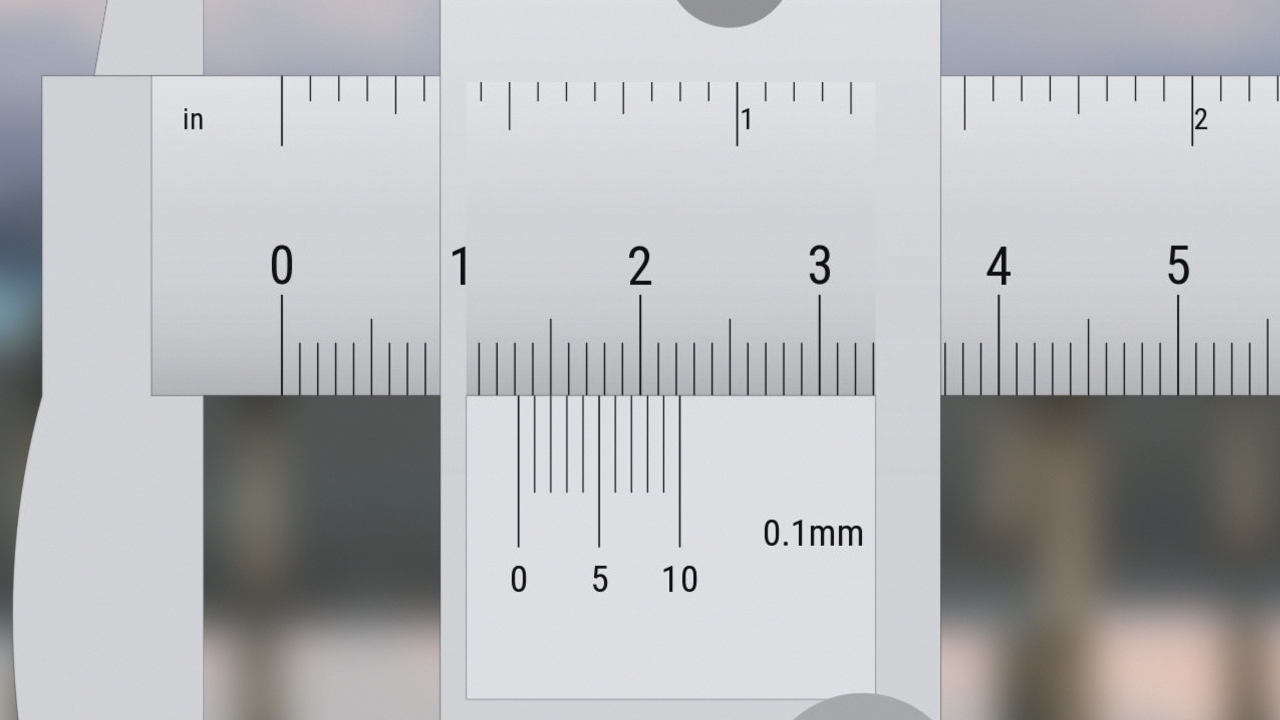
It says {"value": 13.2, "unit": "mm"}
